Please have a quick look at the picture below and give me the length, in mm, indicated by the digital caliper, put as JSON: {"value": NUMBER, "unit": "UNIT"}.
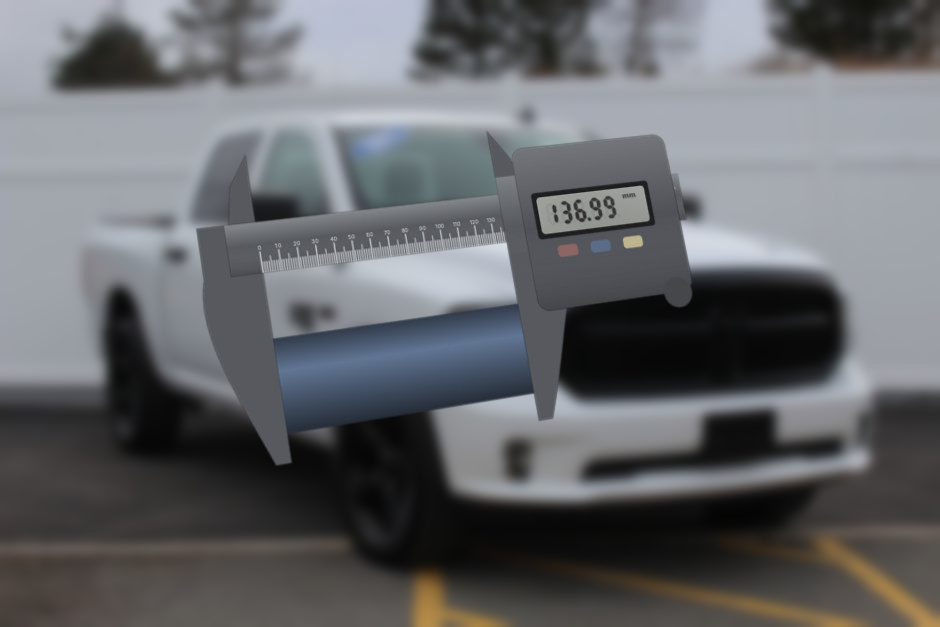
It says {"value": 136.99, "unit": "mm"}
